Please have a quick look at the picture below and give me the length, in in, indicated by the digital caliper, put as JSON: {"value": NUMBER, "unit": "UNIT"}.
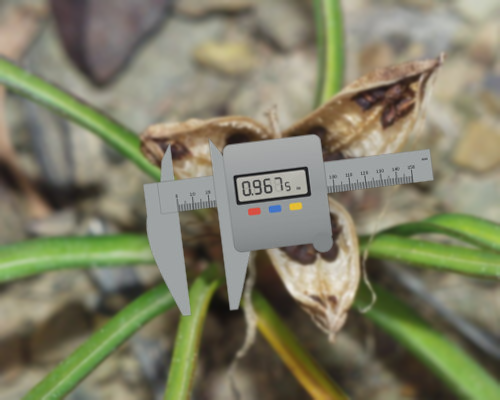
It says {"value": 0.9675, "unit": "in"}
